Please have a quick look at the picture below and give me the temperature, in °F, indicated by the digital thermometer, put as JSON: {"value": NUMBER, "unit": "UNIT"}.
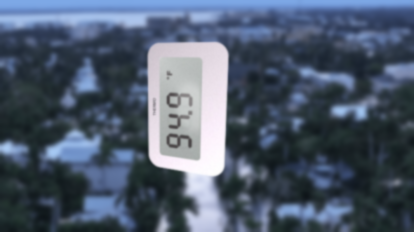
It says {"value": 94.9, "unit": "°F"}
